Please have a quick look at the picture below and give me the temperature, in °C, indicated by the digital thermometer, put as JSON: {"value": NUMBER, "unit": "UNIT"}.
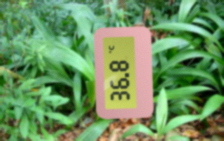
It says {"value": 36.8, "unit": "°C"}
